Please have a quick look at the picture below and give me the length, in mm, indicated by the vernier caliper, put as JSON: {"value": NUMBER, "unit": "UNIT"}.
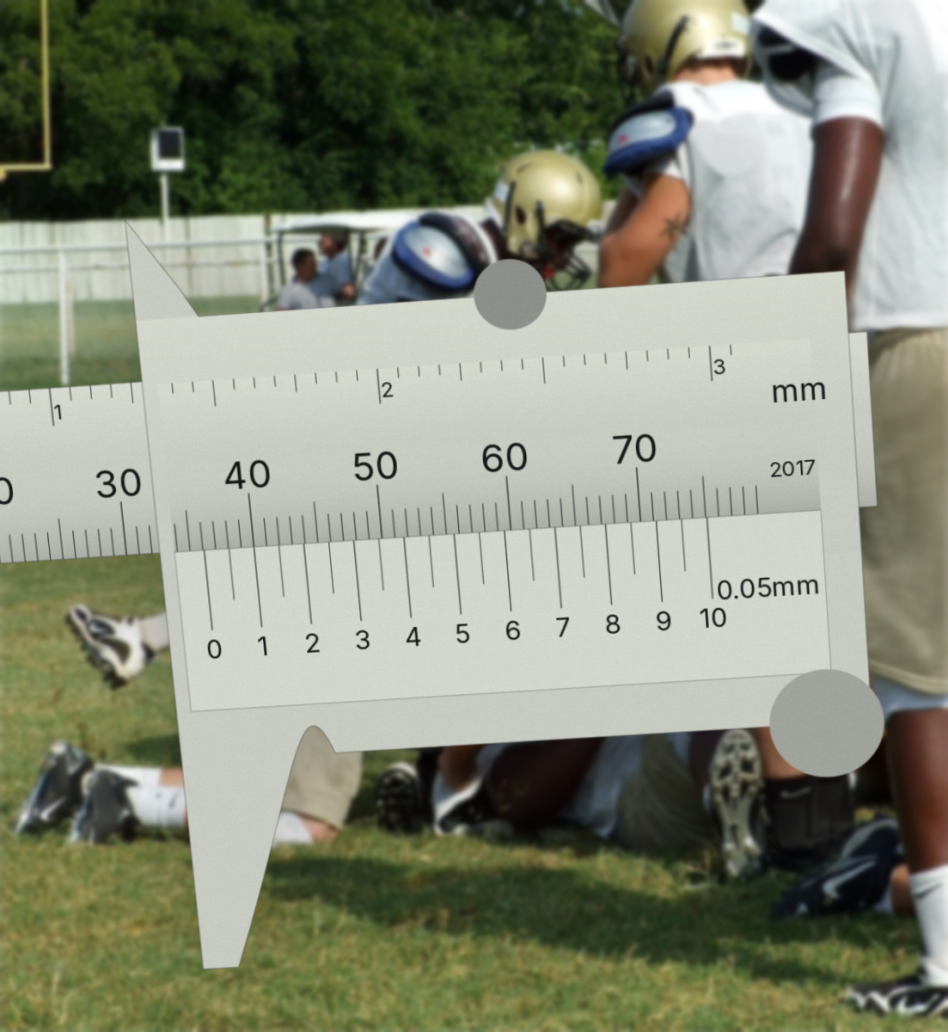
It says {"value": 36.1, "unit": "mm"}
